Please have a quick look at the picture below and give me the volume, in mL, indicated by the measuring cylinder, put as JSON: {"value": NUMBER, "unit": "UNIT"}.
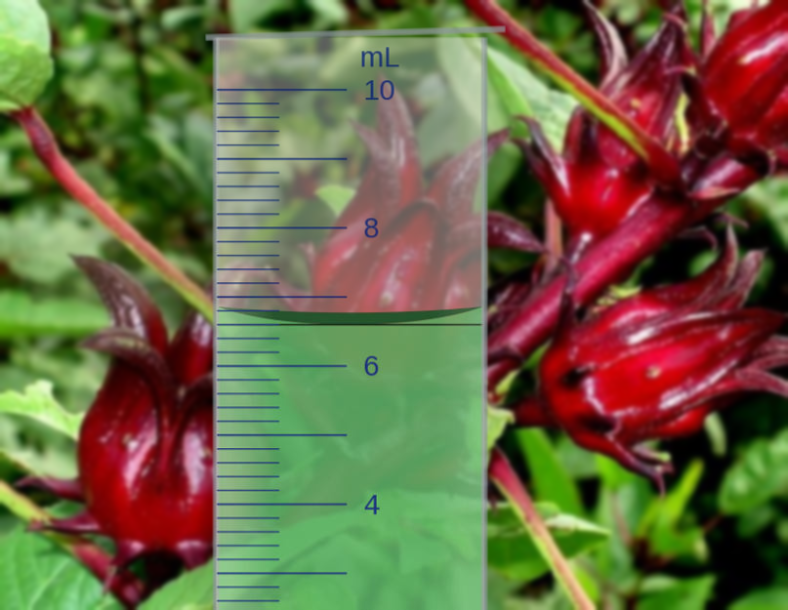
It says {"value": 6.6, "unit": "mL"}
